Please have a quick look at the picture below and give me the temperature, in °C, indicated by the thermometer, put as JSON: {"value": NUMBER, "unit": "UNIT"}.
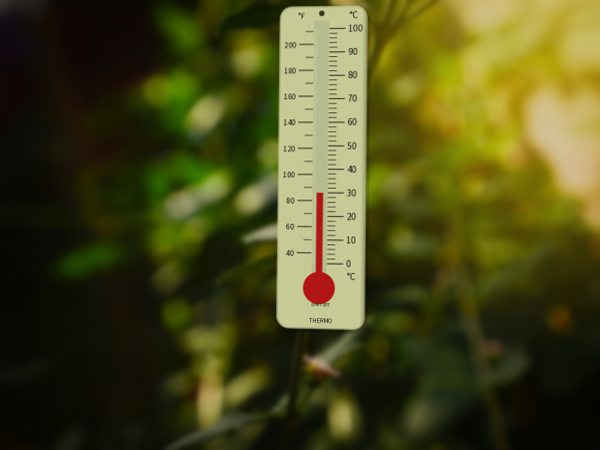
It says {"value": 30, "unit": "°C"}
